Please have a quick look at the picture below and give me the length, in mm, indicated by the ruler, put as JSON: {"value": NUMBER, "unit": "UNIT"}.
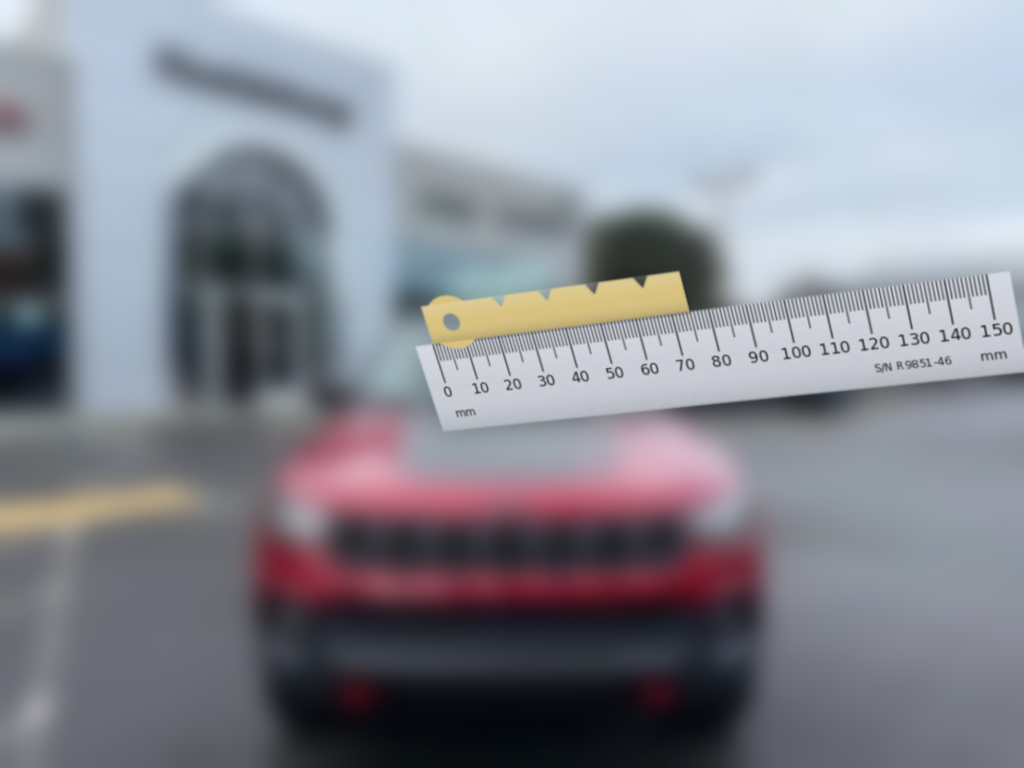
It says {"value": 75, "unit": "mm"}
